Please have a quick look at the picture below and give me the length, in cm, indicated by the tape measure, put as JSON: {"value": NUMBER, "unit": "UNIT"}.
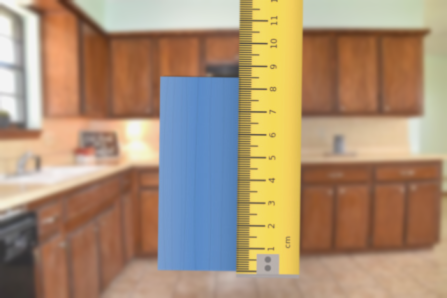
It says {"value": 8.5, "unit": "cm"}
